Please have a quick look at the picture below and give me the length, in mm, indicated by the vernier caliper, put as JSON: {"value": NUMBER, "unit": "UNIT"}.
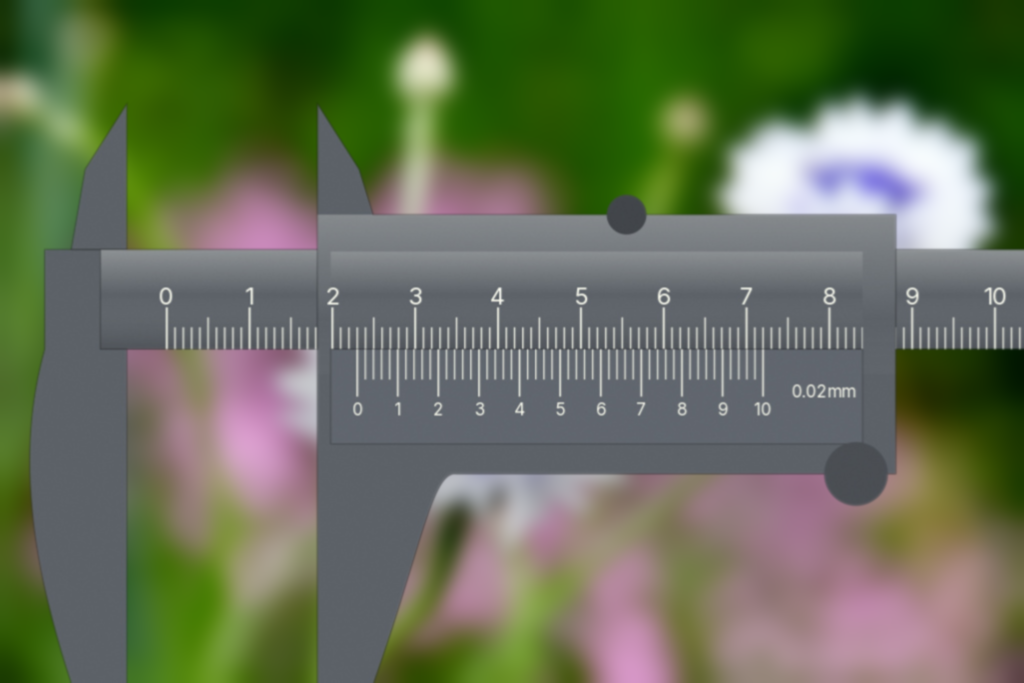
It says {"value": 23.0, "unit": "mm"}
